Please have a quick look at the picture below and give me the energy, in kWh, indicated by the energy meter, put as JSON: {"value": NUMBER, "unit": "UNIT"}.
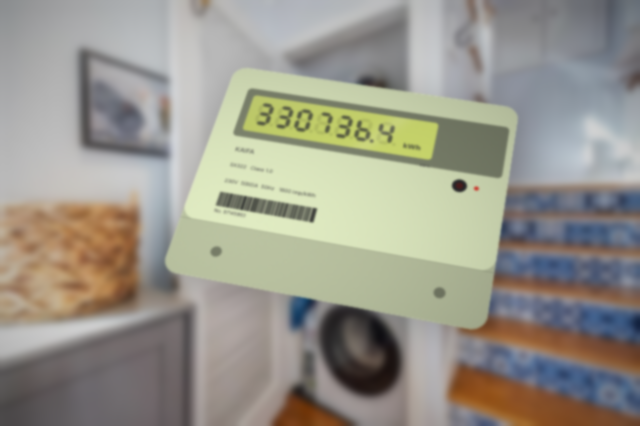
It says {"value": 330736.4, "unit": "kWh"}
